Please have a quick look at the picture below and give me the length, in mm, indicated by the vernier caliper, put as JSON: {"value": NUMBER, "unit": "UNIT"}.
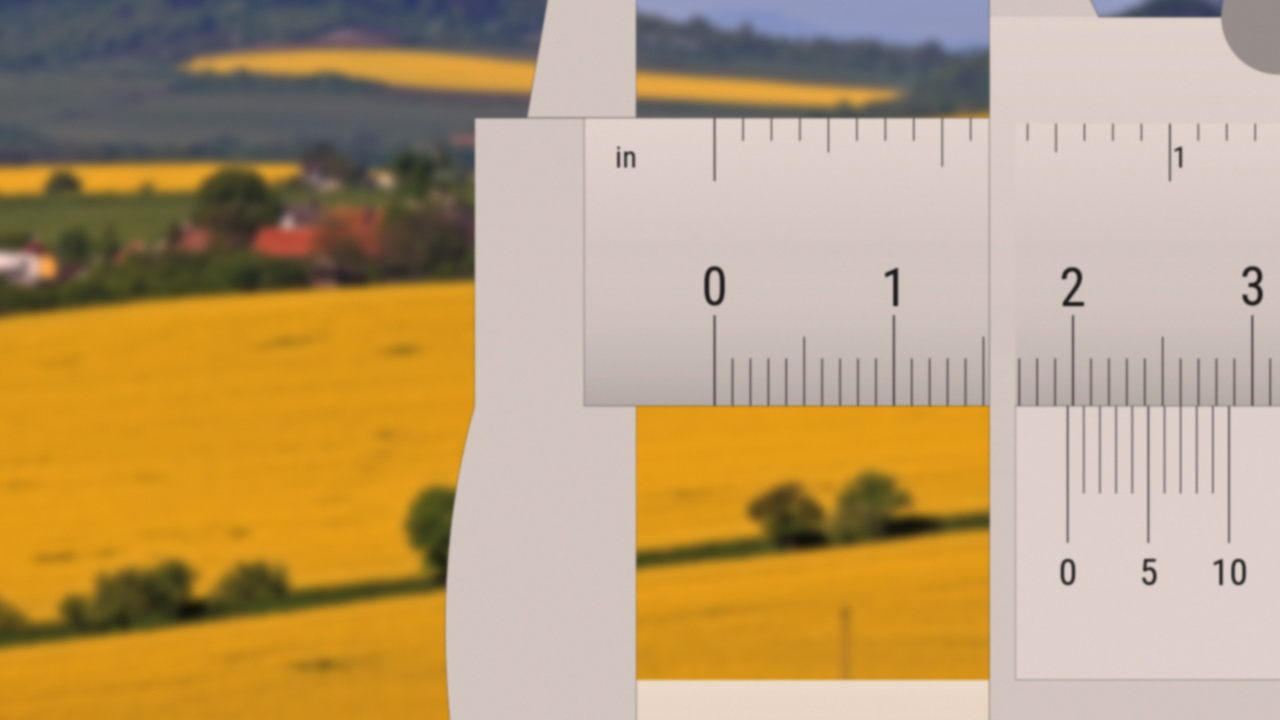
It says {"value": 19.7, "unit": "mm"}
